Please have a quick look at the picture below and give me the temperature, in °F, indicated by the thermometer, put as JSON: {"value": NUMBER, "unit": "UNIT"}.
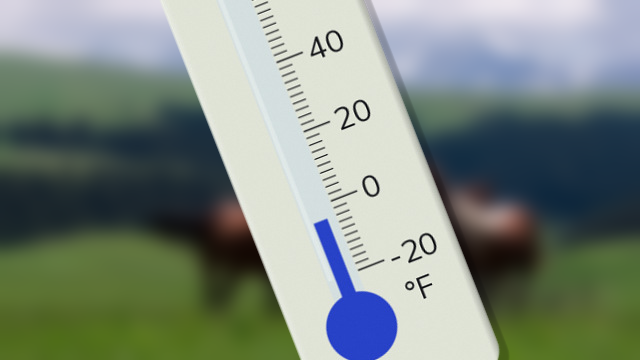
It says {"value": -4, "unit": "°F"}
